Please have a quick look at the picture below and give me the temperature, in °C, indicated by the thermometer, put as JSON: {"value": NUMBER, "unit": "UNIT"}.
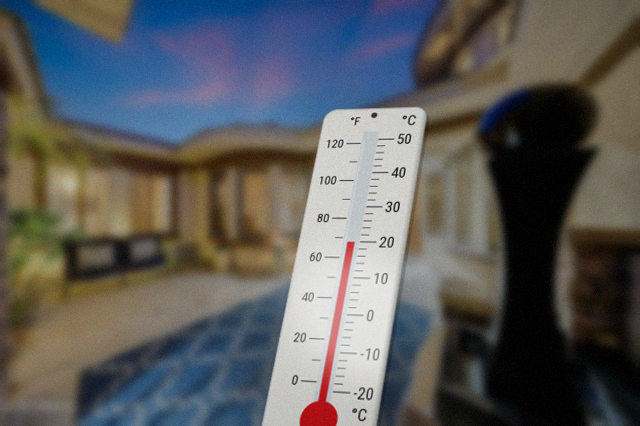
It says {"value": 20, "unit": "°C"}
